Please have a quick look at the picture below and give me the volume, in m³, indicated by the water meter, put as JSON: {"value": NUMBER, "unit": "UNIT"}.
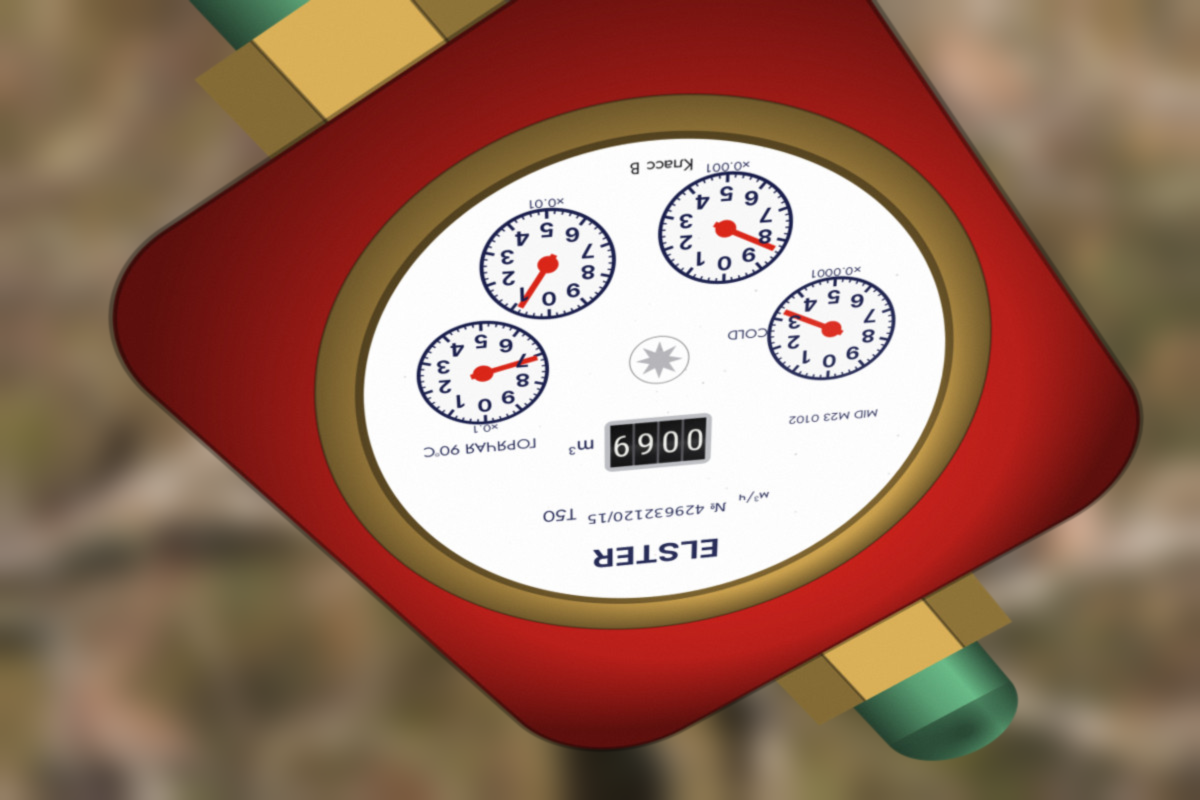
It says {"value": 69.7083, "unit": "m³"}
